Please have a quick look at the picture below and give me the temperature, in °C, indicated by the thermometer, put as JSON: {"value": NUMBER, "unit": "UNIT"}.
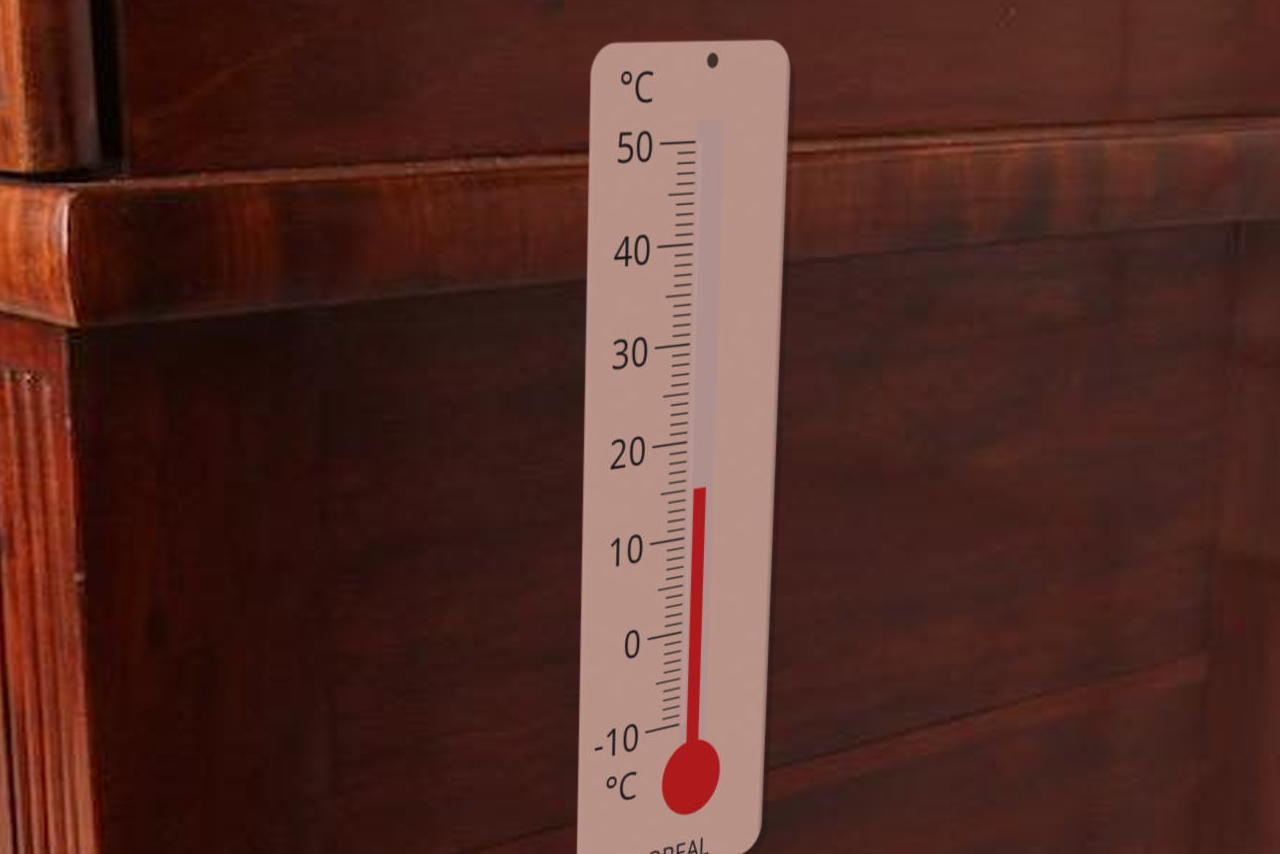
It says {"value": 15, "unit": "°C"}
